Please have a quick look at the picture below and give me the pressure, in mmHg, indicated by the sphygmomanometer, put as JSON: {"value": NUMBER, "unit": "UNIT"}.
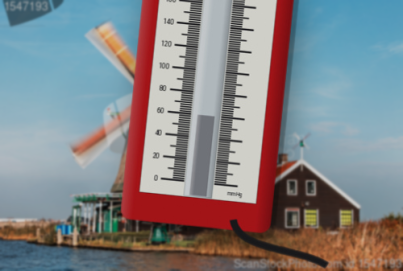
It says {"value": 60, "unit": "mmHg"}
